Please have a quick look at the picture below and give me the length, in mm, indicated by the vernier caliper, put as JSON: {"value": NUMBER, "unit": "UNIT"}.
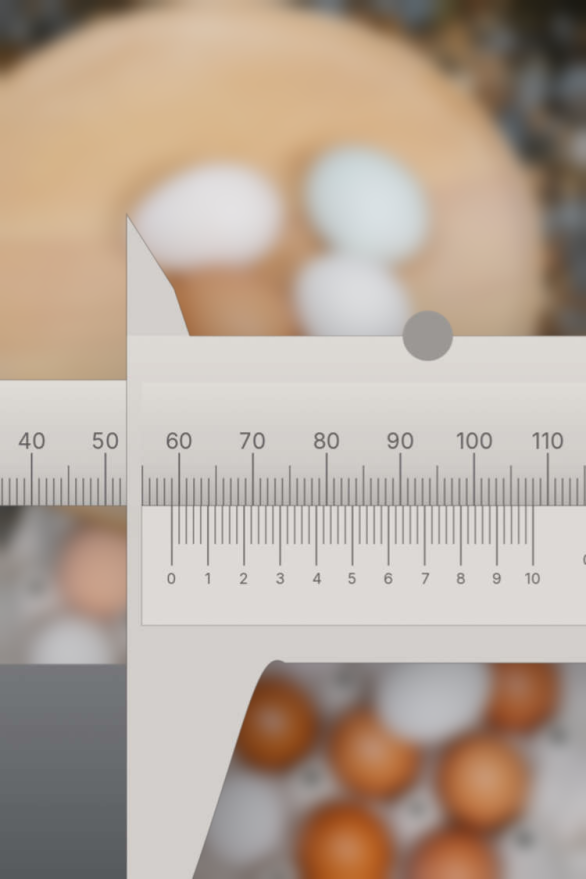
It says {"value": 59.0, "unit": "mm"}
